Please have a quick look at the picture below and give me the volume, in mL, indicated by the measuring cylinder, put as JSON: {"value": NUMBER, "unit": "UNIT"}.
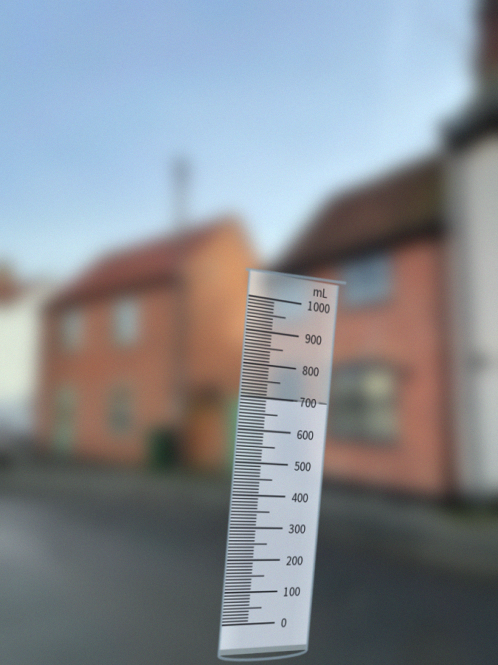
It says {"value": 700, "unit": "mL"}
